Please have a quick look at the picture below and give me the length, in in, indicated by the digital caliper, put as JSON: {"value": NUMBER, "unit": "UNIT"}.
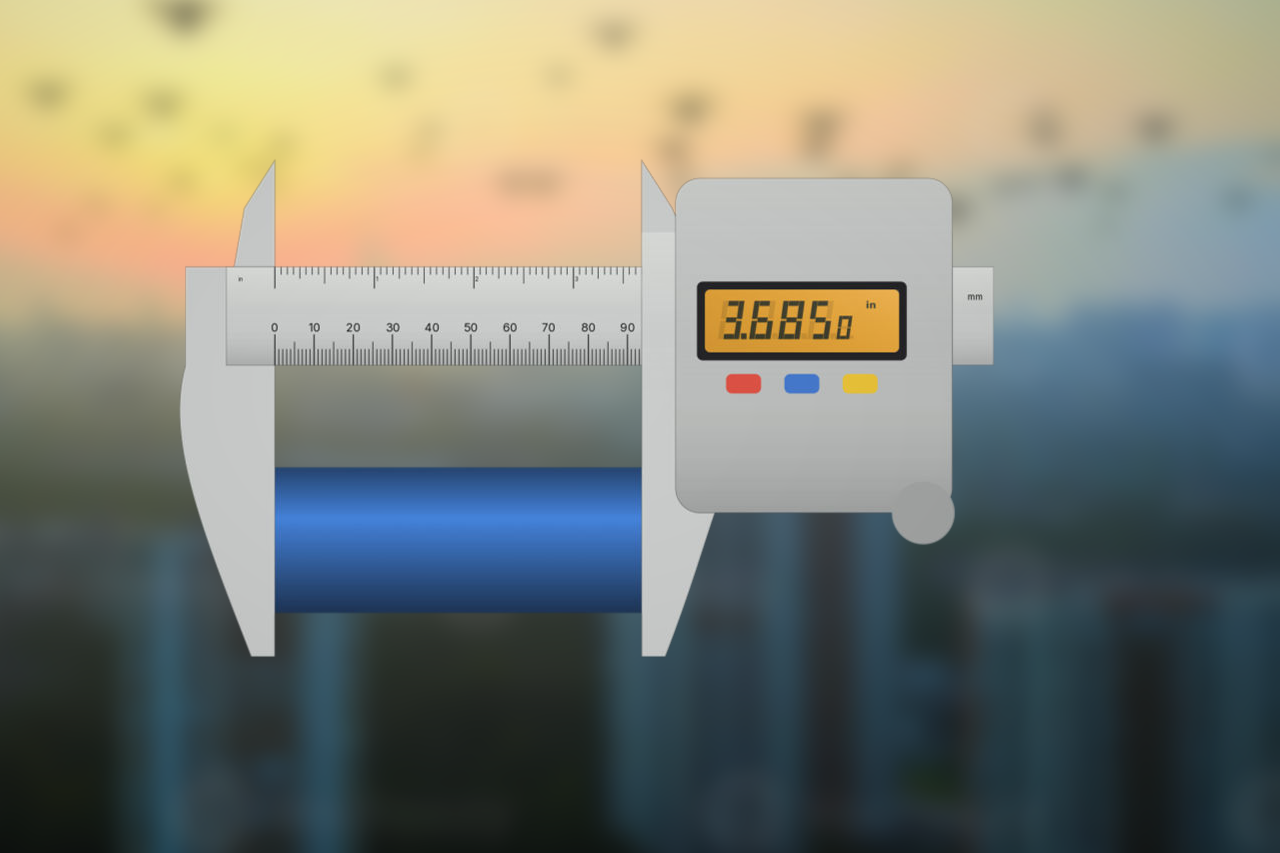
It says {"value": 3.6850, "unit": "in"}
